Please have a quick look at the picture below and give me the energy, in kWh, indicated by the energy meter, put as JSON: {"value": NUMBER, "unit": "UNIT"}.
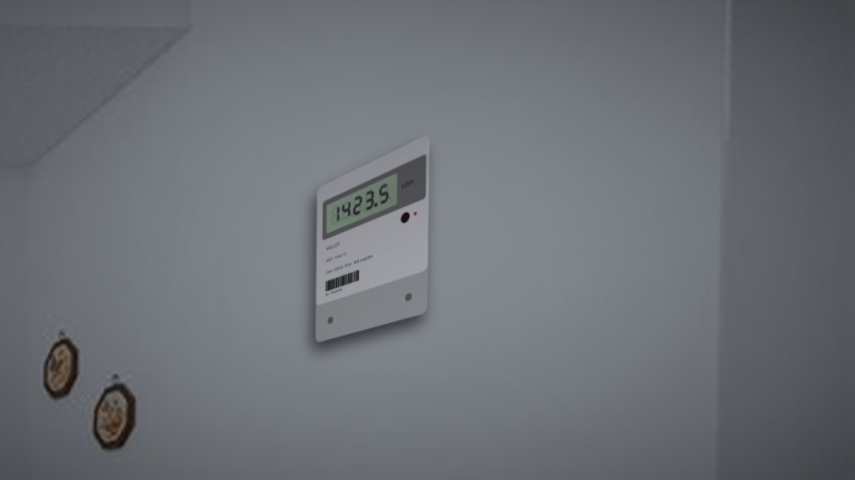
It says {"value": 1423.5, "unit": "kWh"}
